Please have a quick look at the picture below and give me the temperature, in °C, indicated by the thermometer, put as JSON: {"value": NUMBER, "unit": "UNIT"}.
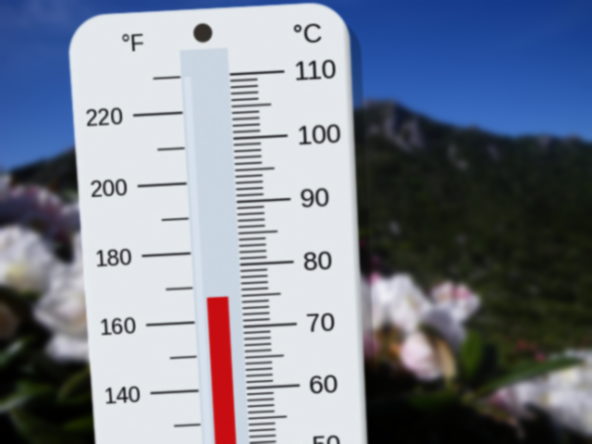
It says {"value": 75, "unit": "°C"}
